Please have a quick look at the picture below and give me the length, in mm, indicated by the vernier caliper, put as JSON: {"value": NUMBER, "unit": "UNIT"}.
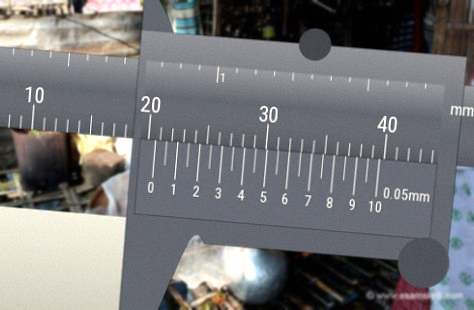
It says {"value": 20.6, "unit": "mm"}
